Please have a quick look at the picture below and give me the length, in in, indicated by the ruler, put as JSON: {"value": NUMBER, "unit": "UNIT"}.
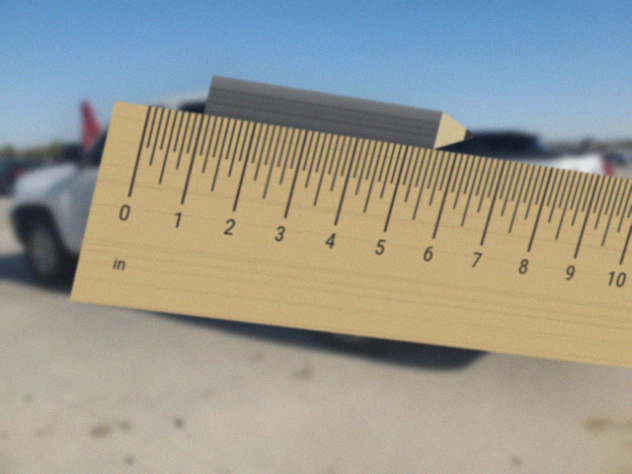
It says {"value": 5.25, "unit": "in"}
